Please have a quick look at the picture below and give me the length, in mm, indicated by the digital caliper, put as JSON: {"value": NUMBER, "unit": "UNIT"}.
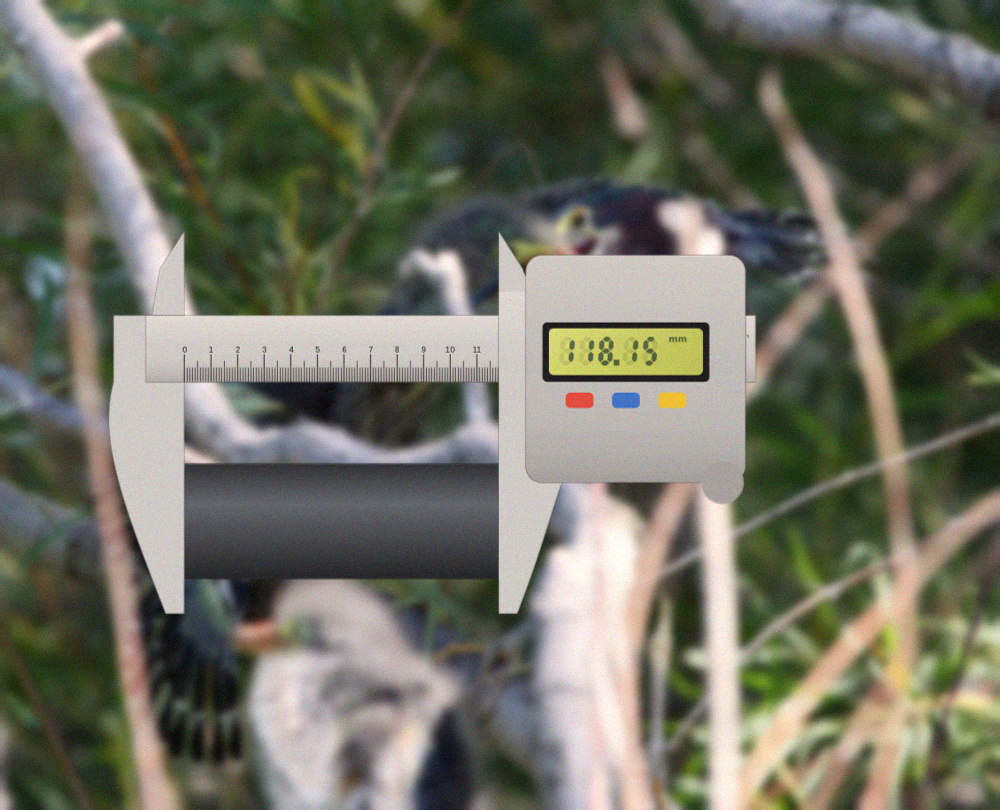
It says {"value": 118.15, "unit": "mm"}
